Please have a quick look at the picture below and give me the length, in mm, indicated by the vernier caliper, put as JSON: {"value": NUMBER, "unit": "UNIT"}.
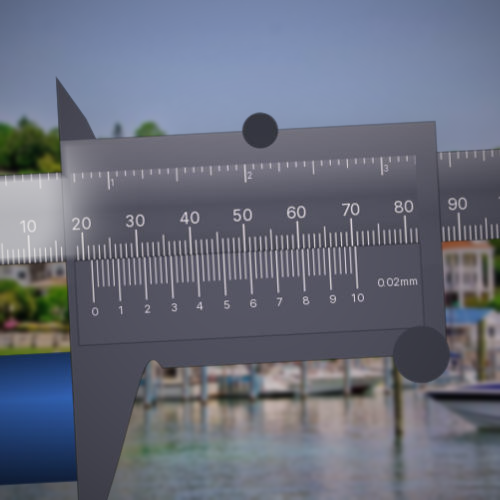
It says {"value": 21.5, "unit": "mm"}
